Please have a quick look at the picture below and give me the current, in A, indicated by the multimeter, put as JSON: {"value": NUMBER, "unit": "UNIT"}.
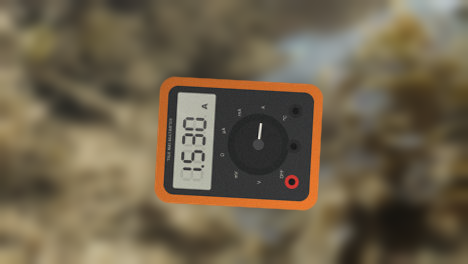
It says {"value": 1.530, "unit": "A"}
